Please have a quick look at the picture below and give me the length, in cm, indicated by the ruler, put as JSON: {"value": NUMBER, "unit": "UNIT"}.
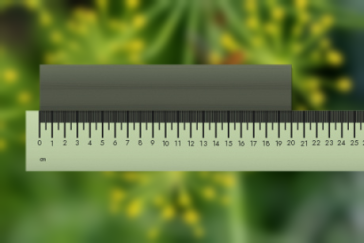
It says {"value": 20, "unit": "cm"}
